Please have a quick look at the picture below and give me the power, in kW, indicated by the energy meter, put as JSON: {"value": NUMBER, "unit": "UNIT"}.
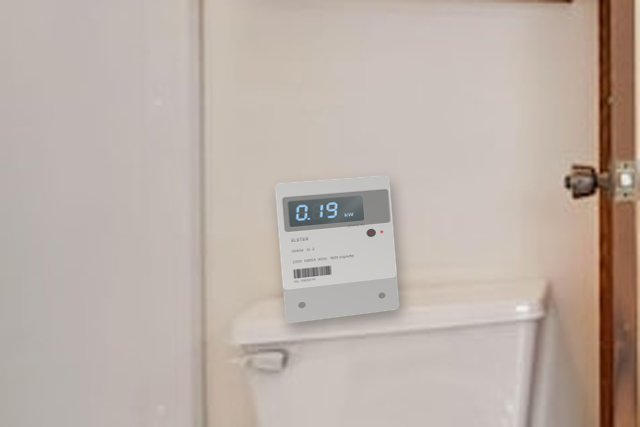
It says {"value": 0.19, "unit": "kW"}
